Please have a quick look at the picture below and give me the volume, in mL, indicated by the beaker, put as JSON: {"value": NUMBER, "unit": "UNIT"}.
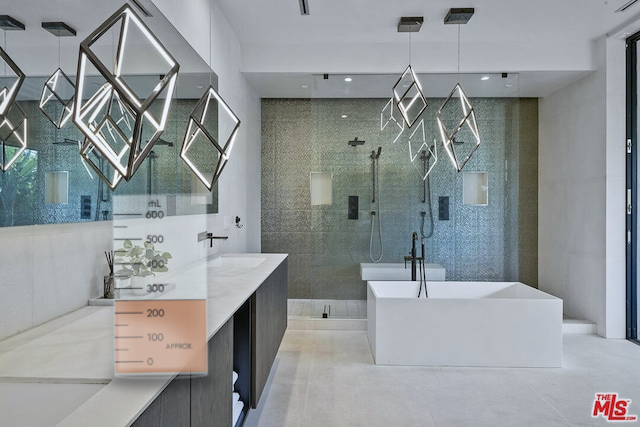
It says {"value": 250, "unit": "mL"}
